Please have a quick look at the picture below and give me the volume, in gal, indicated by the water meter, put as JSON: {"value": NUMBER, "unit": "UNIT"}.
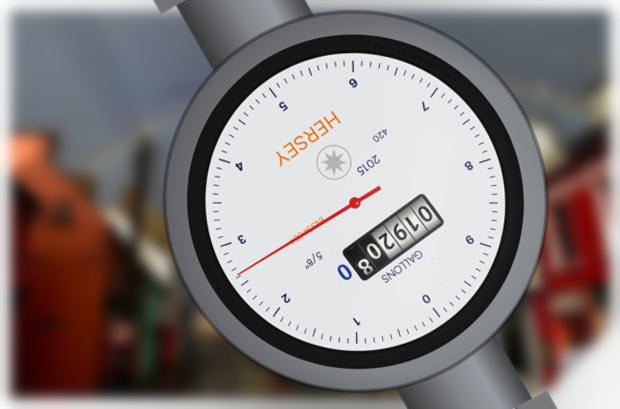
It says {"value": 192082.6, "unit": "gal"}
